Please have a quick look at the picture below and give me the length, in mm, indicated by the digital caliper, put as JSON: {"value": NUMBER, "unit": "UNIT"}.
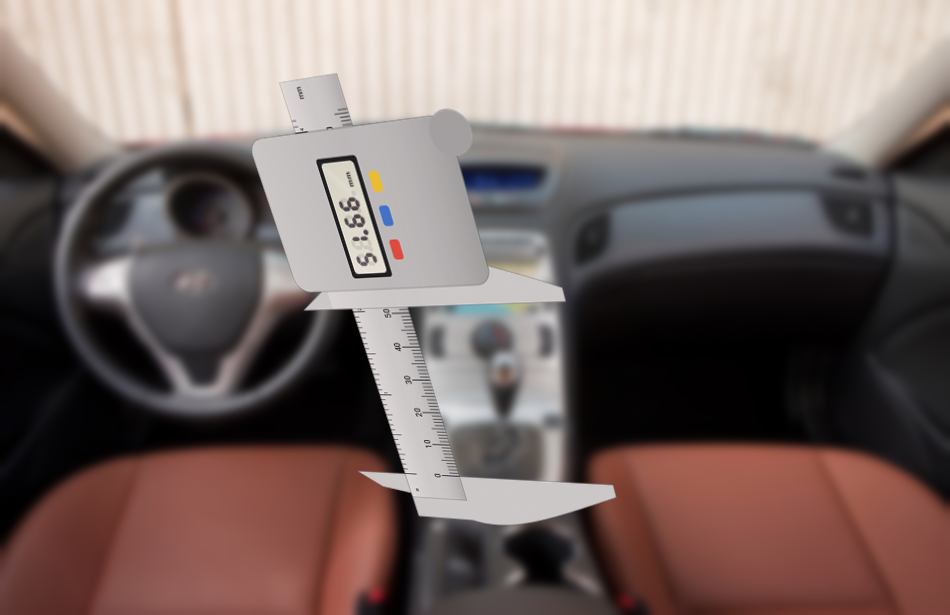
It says {"value": 51.66, "unit": "mm"}
